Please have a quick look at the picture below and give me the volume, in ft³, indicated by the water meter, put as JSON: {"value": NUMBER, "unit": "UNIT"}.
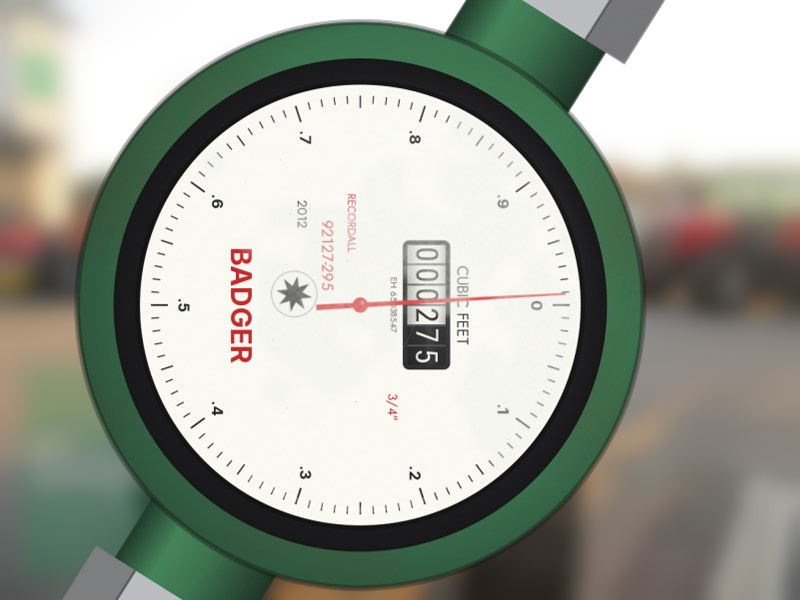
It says {"value": 274.99, "unit": "ft³"}
